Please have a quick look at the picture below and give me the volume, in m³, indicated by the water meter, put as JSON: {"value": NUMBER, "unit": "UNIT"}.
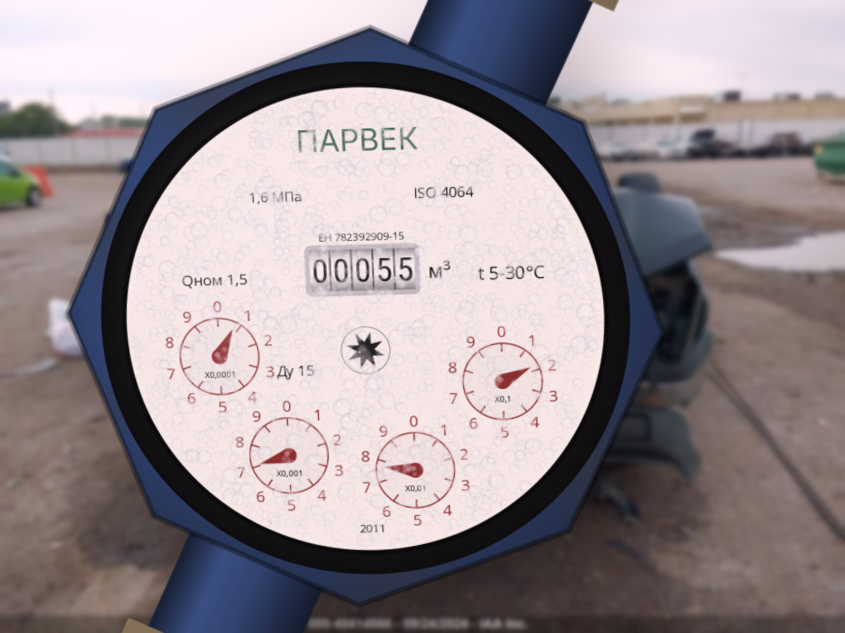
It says {"value": 55.1770, "unit": "m³"}
